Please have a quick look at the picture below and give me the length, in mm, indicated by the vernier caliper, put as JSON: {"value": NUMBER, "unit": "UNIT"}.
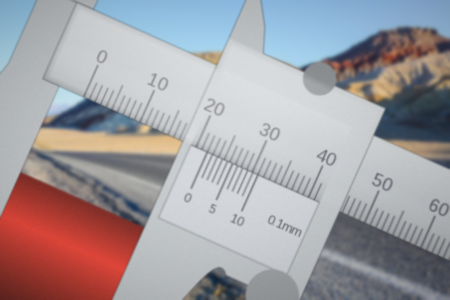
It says {"value": 22.0, "unit": "mm"}
